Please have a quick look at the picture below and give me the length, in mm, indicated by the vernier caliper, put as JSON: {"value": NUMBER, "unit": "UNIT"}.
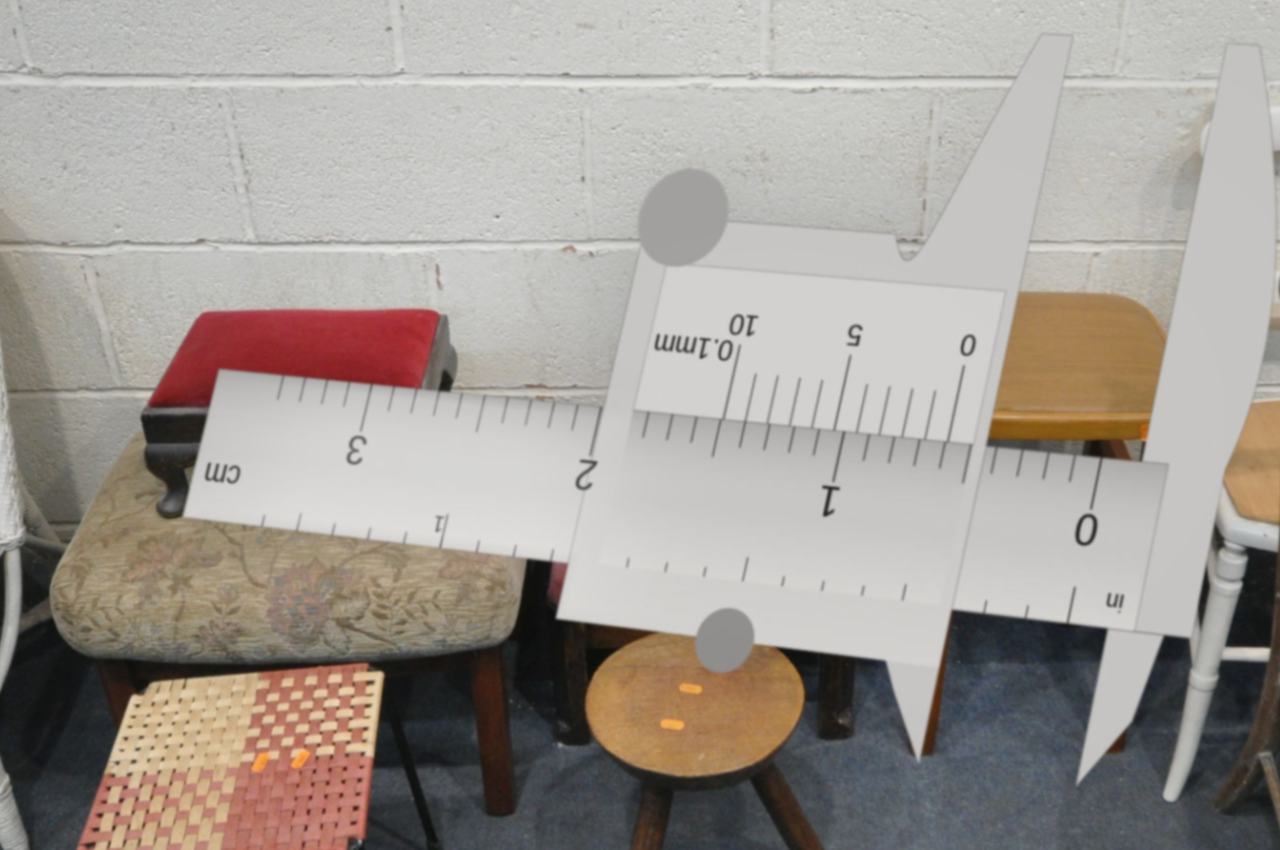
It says {"value": 5.9, "unit": "mm"}
